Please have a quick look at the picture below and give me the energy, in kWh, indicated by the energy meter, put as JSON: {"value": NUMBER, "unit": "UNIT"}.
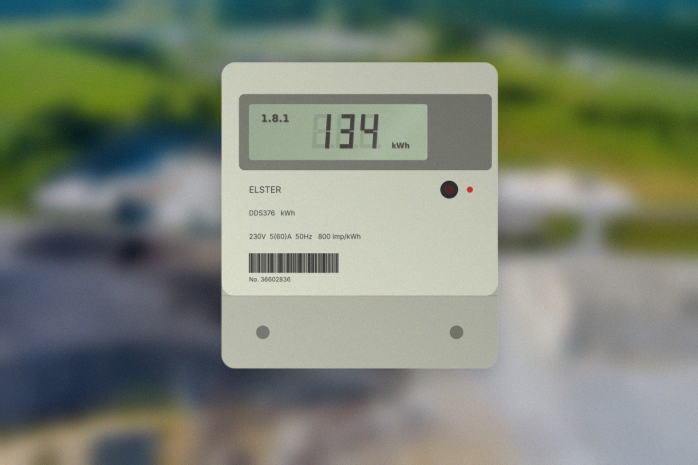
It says {"value": 134, "unit": "kWh"}
